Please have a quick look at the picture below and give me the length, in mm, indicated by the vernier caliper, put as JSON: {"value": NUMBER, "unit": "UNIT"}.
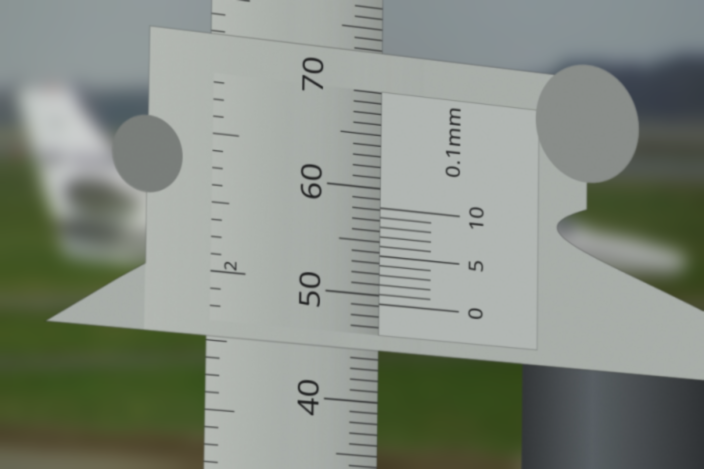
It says {"value": 49.2, "unit": "mm"}
